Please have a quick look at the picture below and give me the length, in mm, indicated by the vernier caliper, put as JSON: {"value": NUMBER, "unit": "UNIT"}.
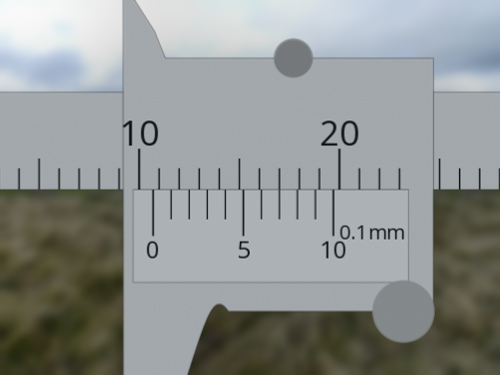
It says {"value": 10.7, "unit": "mm"}
